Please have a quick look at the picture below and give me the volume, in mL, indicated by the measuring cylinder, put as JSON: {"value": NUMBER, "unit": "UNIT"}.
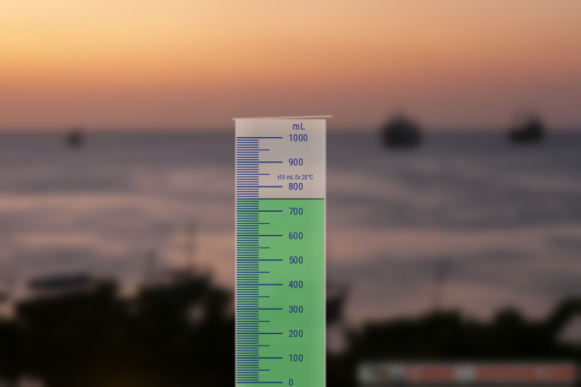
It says {"value": 750, "unit": "mL"}
